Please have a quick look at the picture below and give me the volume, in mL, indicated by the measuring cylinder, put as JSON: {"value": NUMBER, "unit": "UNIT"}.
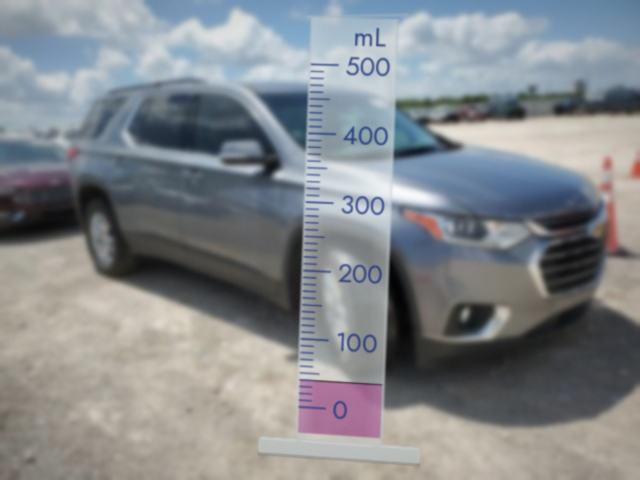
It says {"value": 40, "unit": "mL"}
